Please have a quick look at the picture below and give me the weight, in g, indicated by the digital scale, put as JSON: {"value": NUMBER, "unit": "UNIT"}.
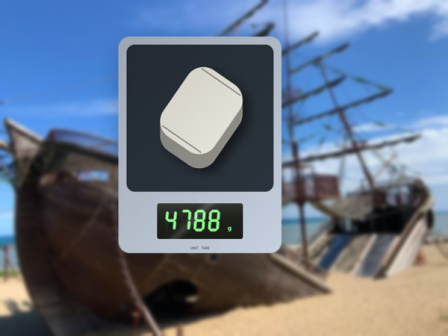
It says {"value": 4788, "unit": "g"}
